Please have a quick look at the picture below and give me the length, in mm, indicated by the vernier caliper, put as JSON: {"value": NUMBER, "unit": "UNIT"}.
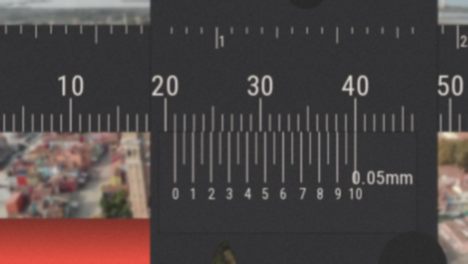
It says {"value": 21.0, "unit": "mm"}
